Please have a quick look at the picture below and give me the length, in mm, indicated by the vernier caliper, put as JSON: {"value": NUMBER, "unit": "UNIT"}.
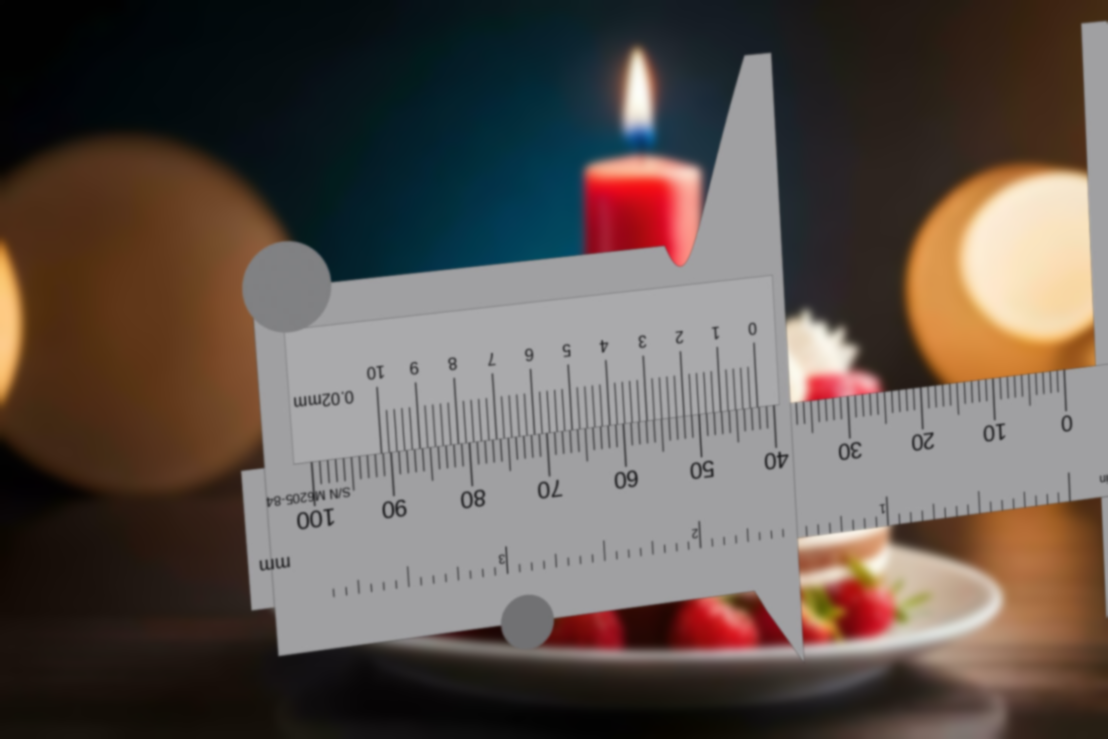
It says {"value": 42.2, "unit": "mm"}
